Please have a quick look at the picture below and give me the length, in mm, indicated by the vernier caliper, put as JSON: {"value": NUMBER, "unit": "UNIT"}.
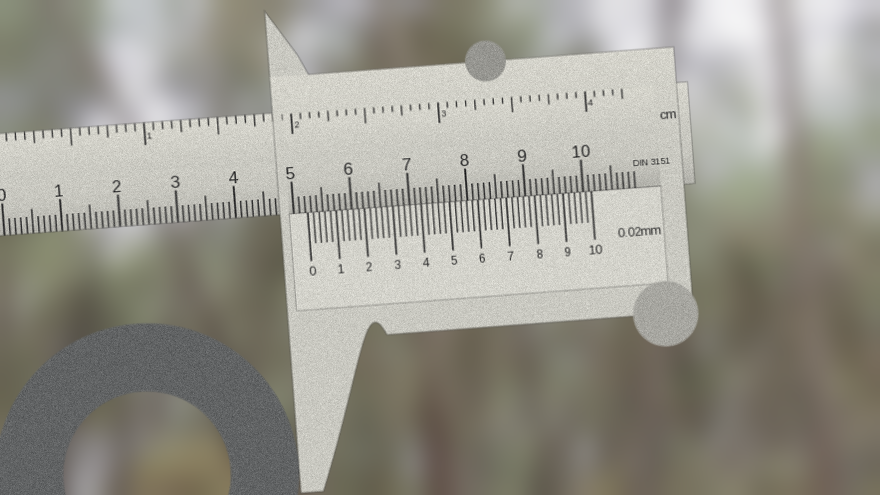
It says {"value": 52.4, "unit": "mm"}
